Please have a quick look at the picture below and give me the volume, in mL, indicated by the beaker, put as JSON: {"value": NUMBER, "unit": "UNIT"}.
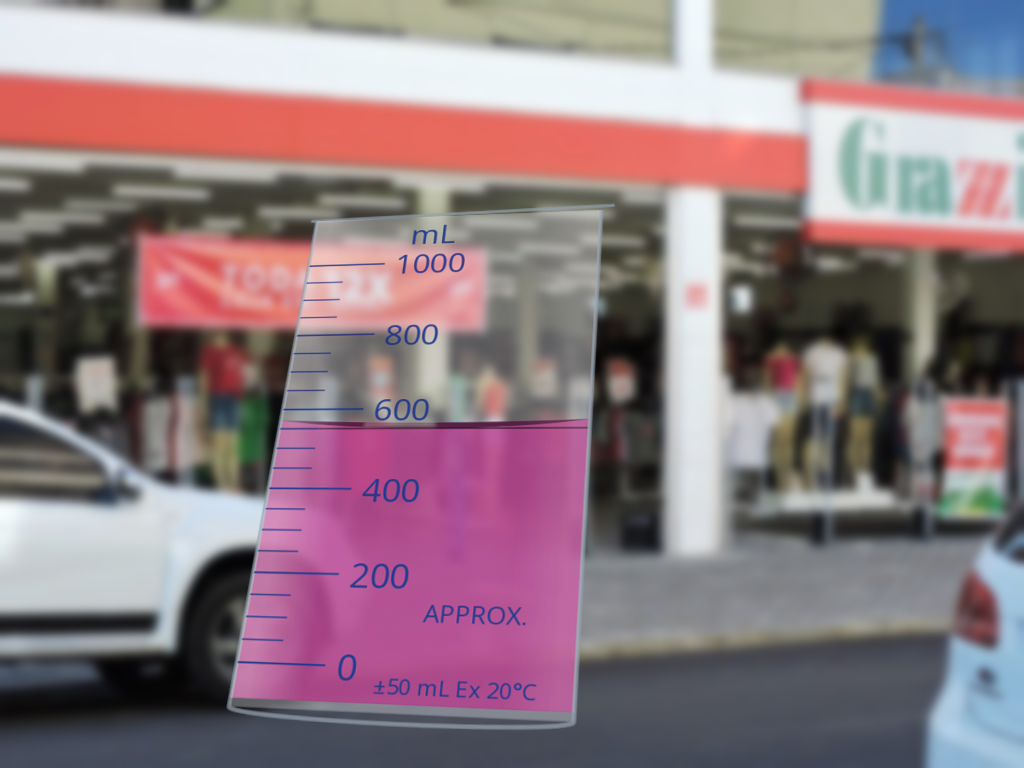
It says {"value": 550, "unit": "mL"}
